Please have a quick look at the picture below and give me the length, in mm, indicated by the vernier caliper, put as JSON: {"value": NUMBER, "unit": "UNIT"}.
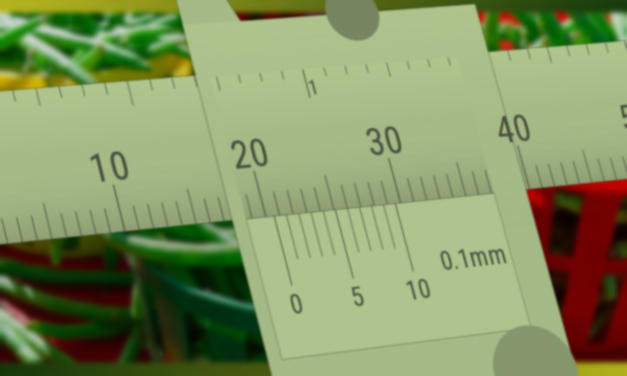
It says {"value": 20.6, "unit": "mm"}
